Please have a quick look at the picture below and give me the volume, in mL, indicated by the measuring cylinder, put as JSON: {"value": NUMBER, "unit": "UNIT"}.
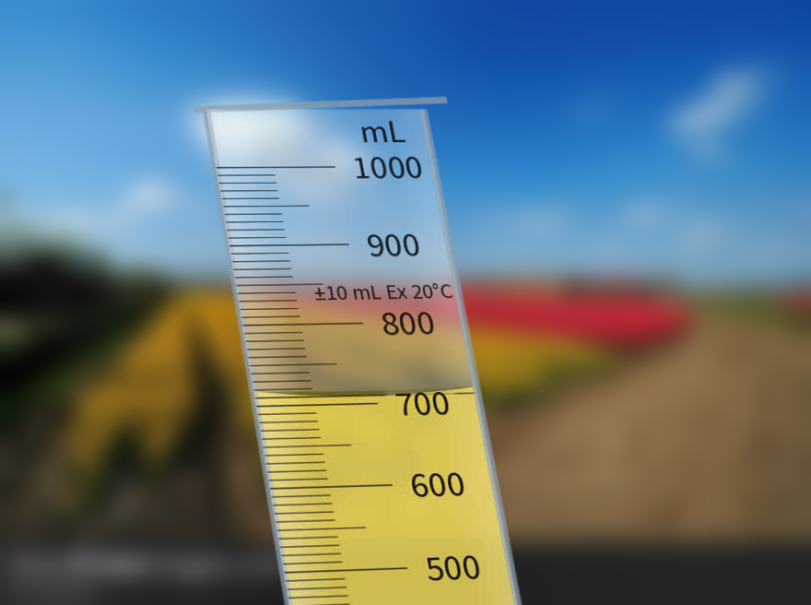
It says {"value": 710, "unit": "mL"}
